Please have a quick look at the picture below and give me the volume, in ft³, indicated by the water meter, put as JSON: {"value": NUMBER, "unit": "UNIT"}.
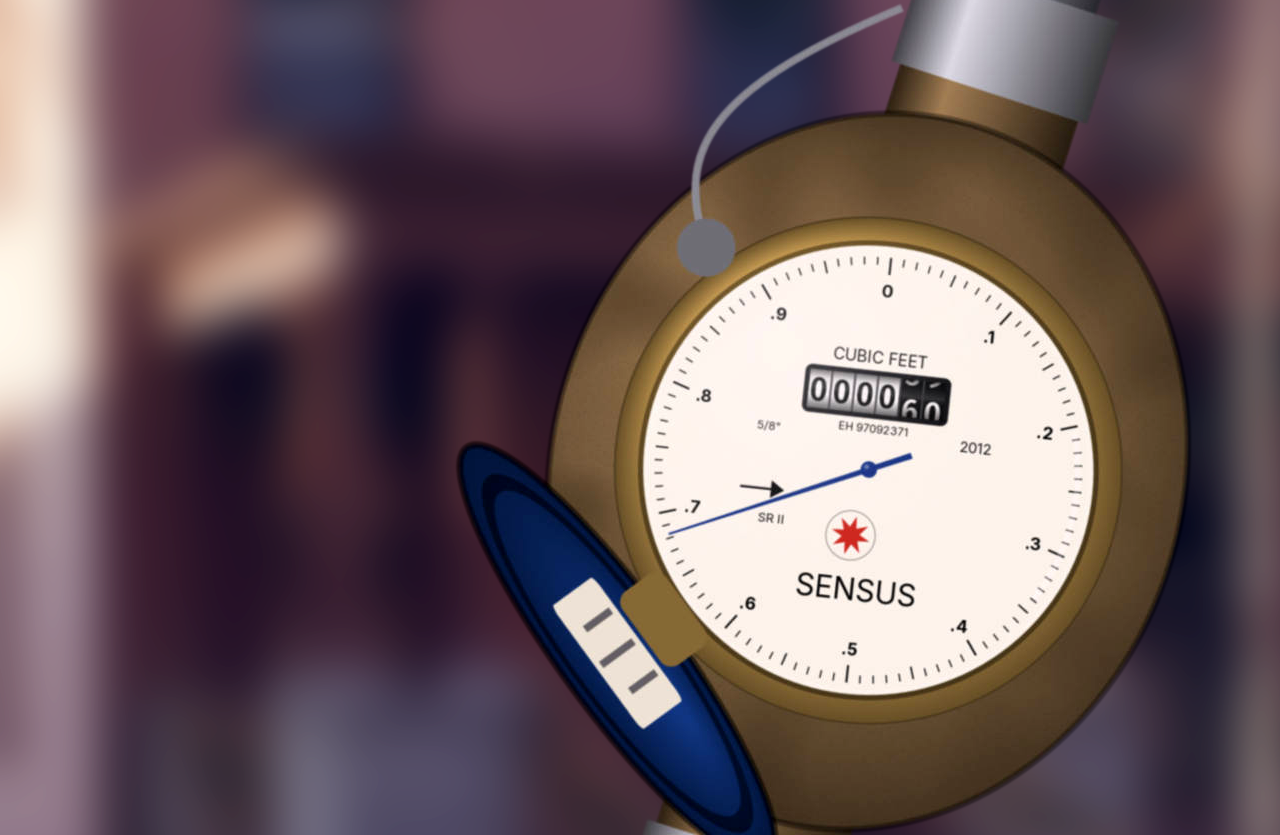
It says {"value": 59.68, "unit": "ft³"}
